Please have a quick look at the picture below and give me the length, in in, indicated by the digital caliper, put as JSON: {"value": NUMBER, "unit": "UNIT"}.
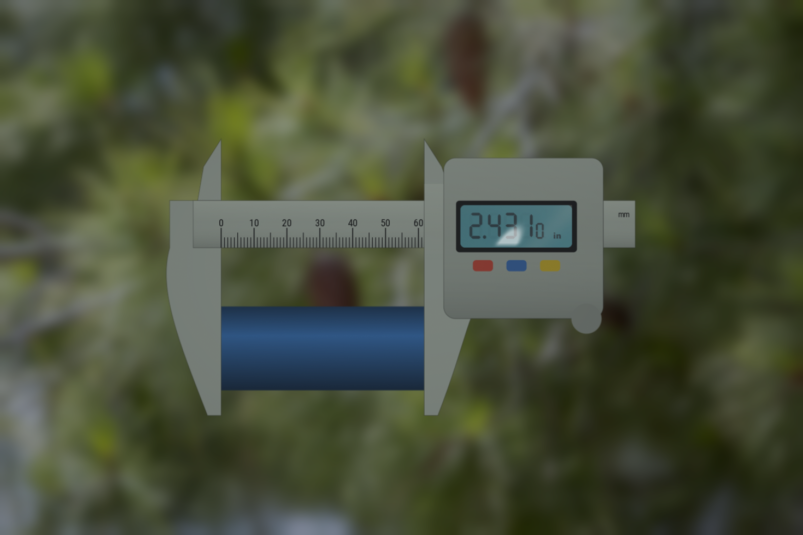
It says {"value": 2.4310, "unit": "in"}
